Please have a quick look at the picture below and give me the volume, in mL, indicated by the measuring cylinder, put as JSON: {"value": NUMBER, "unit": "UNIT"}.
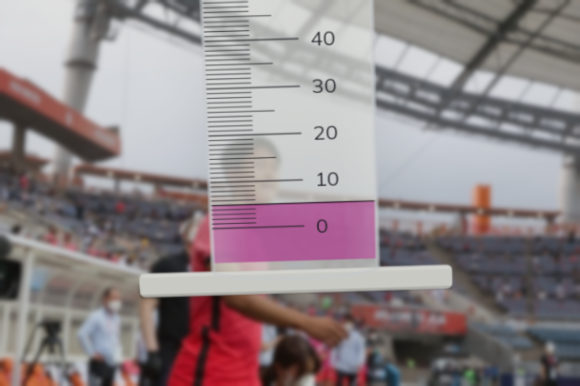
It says {"value": 5, "unit": "mL"}
